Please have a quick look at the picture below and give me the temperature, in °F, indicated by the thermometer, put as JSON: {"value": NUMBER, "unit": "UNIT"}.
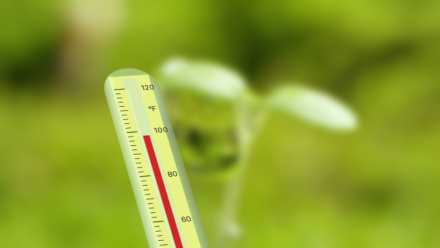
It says {"value": 98, "unit": "°F"}
